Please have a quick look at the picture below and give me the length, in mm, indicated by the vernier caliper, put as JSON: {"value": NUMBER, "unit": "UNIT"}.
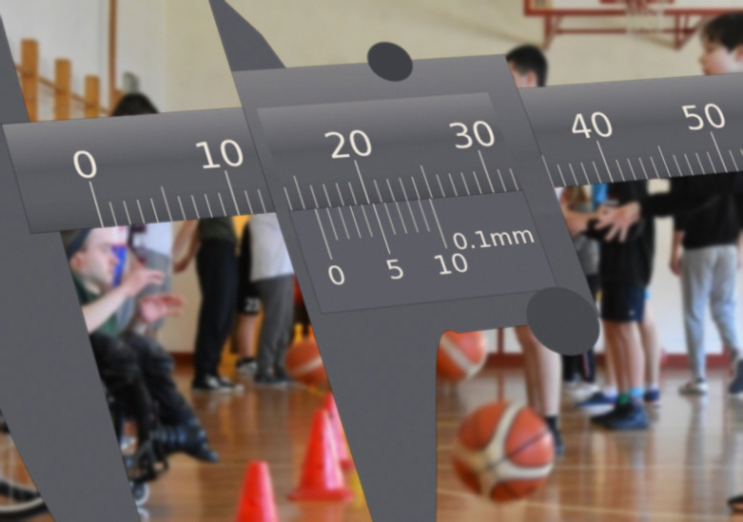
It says {"value": 15.8, "unit": "mm"}
